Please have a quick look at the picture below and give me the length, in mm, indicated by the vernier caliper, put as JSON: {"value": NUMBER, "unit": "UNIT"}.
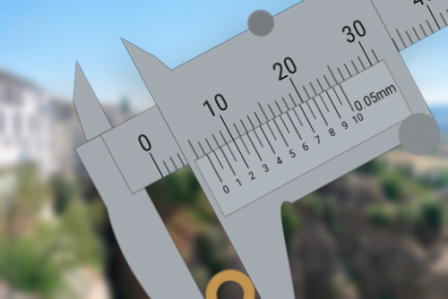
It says {"value": 6.2, "unit": "mm"}
